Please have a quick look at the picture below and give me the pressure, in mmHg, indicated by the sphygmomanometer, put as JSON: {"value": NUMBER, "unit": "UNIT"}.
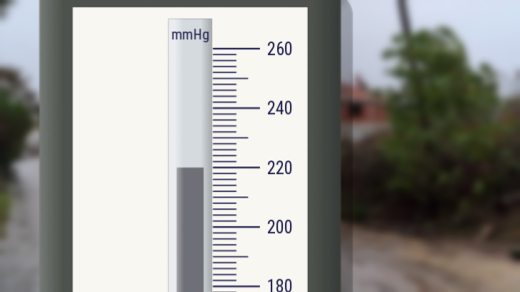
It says {"value": 220, "unit": "mmHg"}
